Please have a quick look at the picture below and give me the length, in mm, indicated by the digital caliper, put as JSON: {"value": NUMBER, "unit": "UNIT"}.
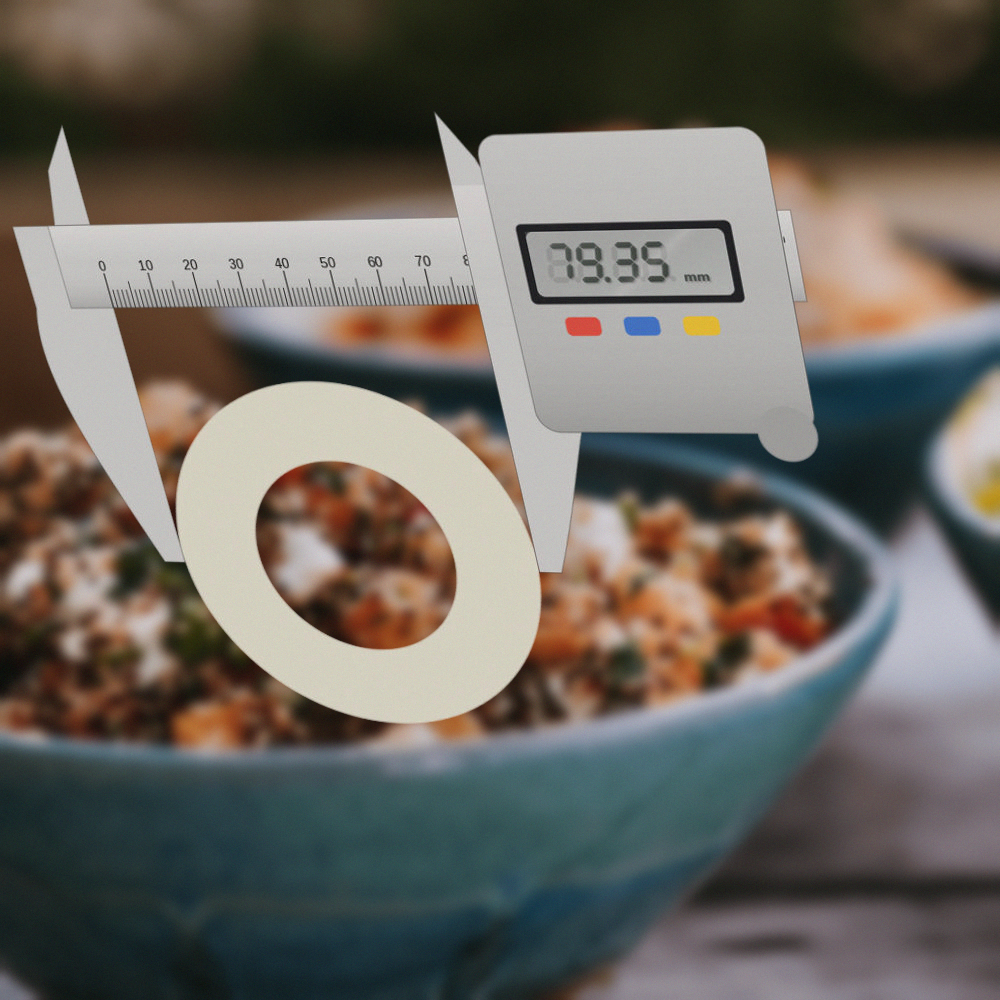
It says {"value": 79.35, "unit": "mm"}
